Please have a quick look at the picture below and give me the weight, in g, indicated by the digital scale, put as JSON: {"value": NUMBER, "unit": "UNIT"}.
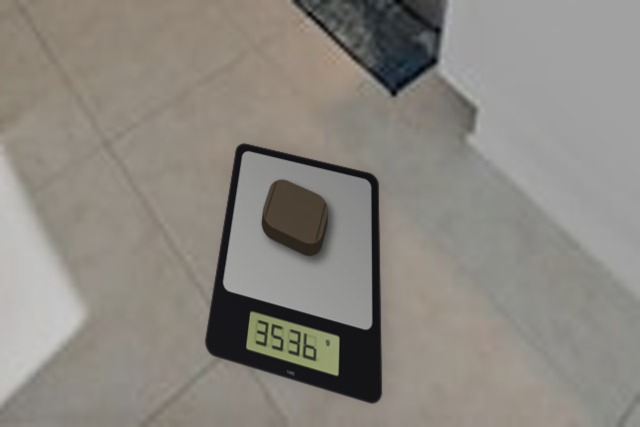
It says {"value": 3536, "unit": "g"}
